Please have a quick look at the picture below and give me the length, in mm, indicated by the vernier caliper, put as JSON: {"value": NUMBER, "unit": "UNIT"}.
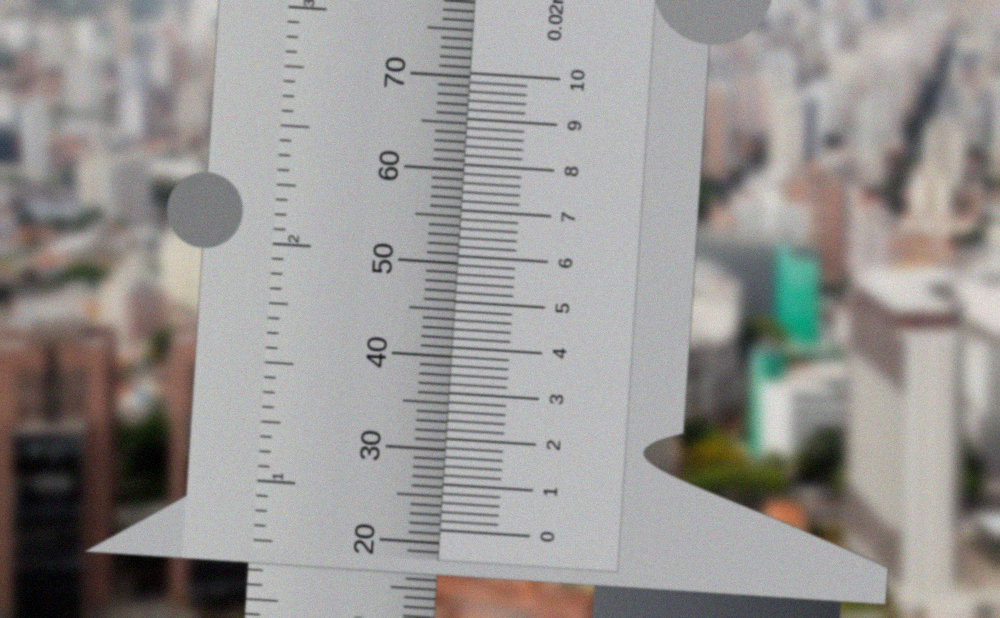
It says {"value": 21.4, "unit": "mm"}
